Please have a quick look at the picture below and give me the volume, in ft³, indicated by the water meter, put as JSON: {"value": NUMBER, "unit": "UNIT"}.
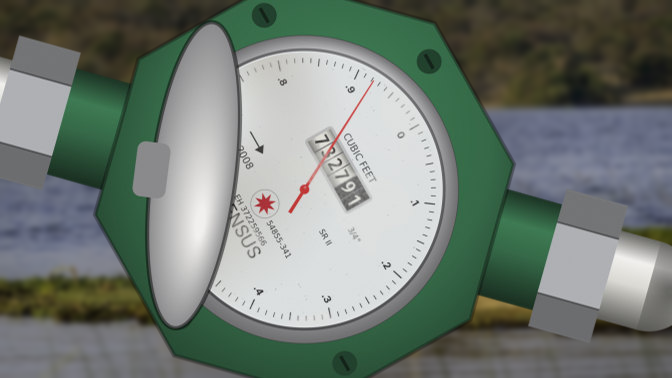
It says {"value": 732790.92, "unit": "ft³"}
